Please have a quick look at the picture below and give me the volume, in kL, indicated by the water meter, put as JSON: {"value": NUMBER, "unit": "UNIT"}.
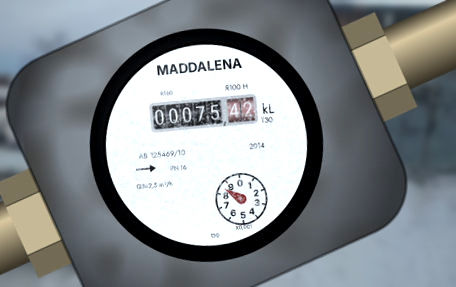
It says {"value": 75.428, "unit": "kL"}
